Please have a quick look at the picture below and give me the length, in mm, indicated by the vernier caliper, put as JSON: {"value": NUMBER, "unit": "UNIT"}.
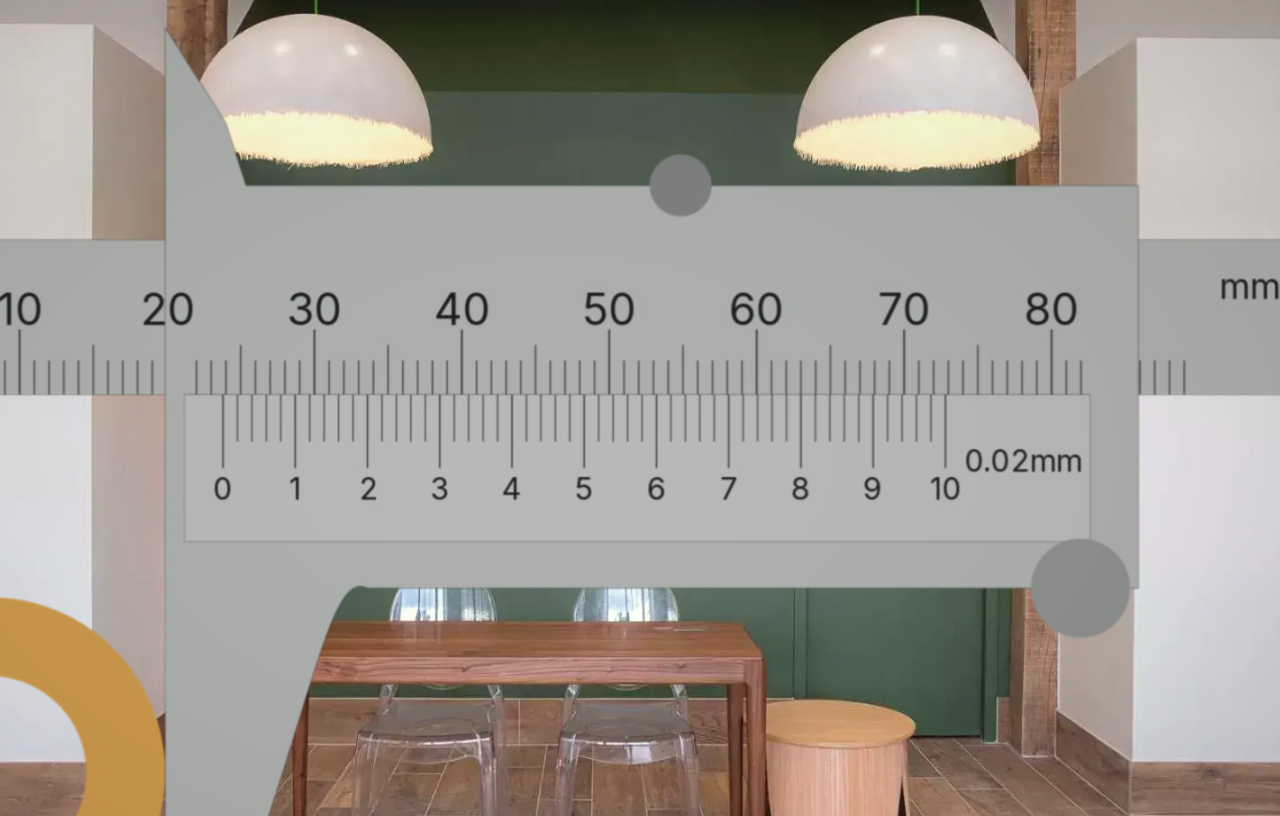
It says {"value": 23.8, "unit": "mm"}
